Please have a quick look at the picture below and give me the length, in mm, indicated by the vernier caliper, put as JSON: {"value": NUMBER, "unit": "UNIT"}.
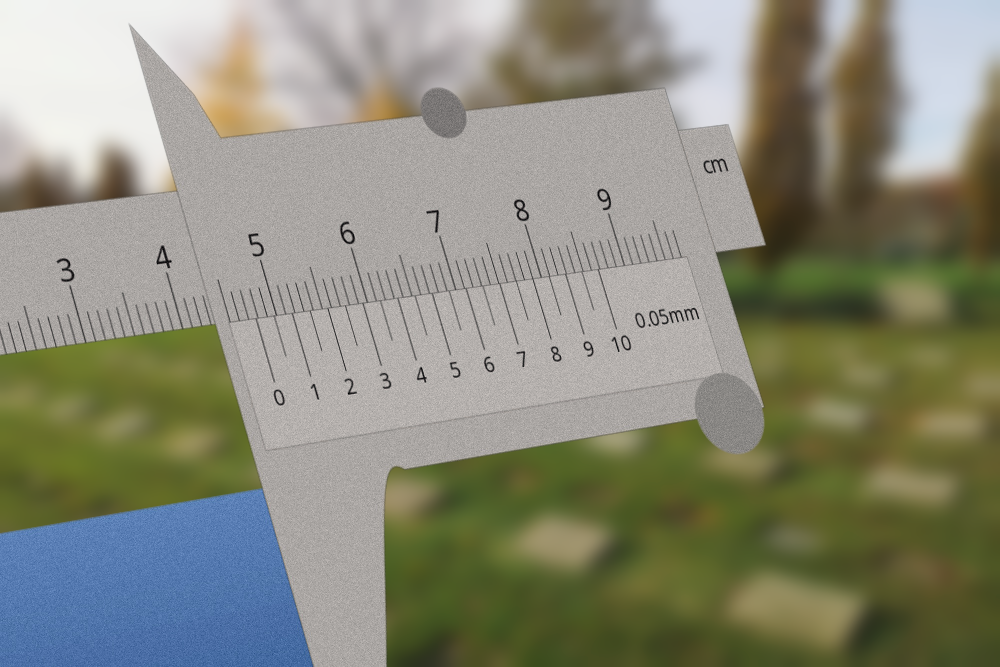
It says {"value": 47.8, "unit": "mm"}
